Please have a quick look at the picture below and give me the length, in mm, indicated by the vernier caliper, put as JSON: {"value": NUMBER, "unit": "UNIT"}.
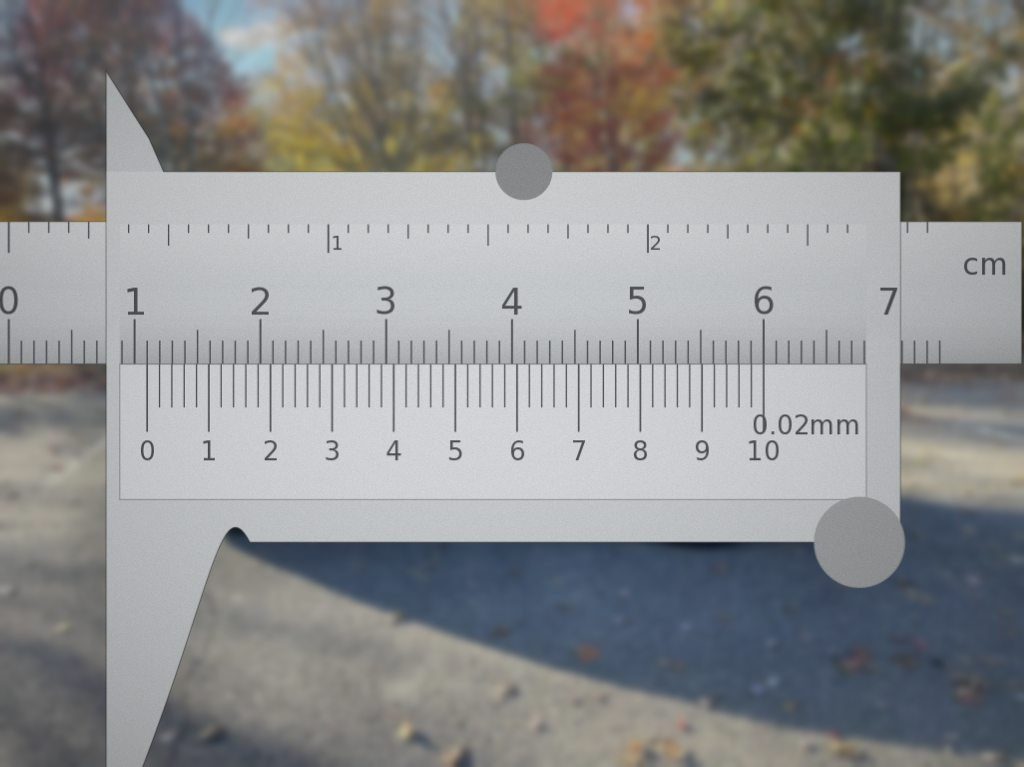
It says {"value": 11.0, "unit": "mm"}
